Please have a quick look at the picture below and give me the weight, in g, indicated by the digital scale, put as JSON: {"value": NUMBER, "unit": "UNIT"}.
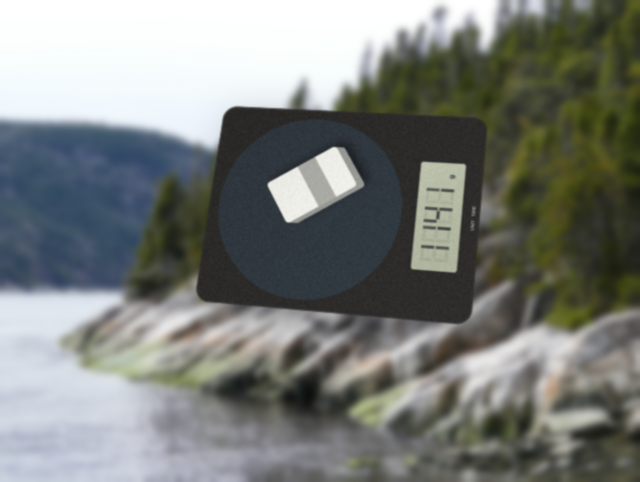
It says {"value": 1141, "unit": "g"}
